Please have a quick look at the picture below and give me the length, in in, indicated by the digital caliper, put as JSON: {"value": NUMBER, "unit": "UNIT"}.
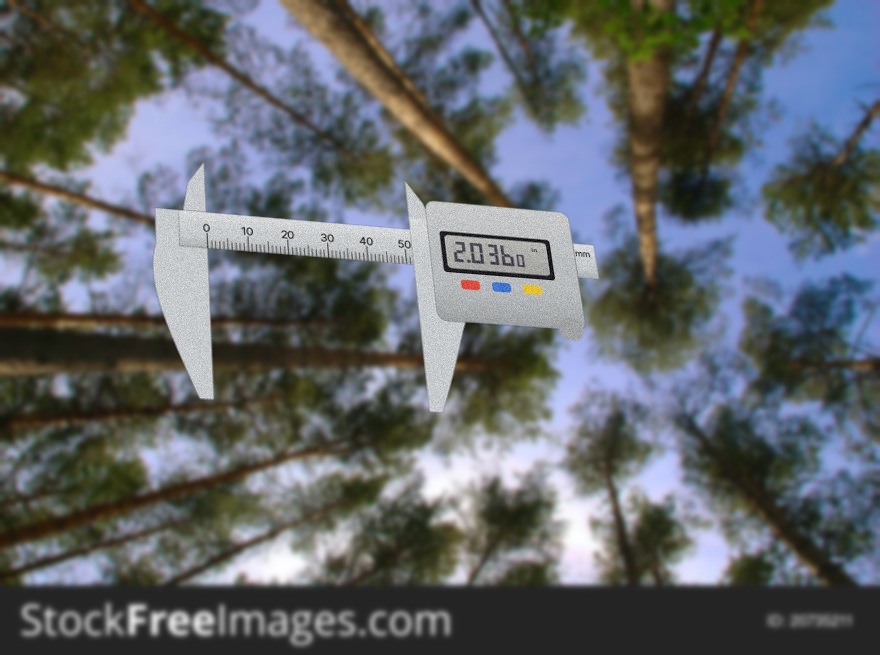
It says {"value": 2.0360, "unit": "in"}
